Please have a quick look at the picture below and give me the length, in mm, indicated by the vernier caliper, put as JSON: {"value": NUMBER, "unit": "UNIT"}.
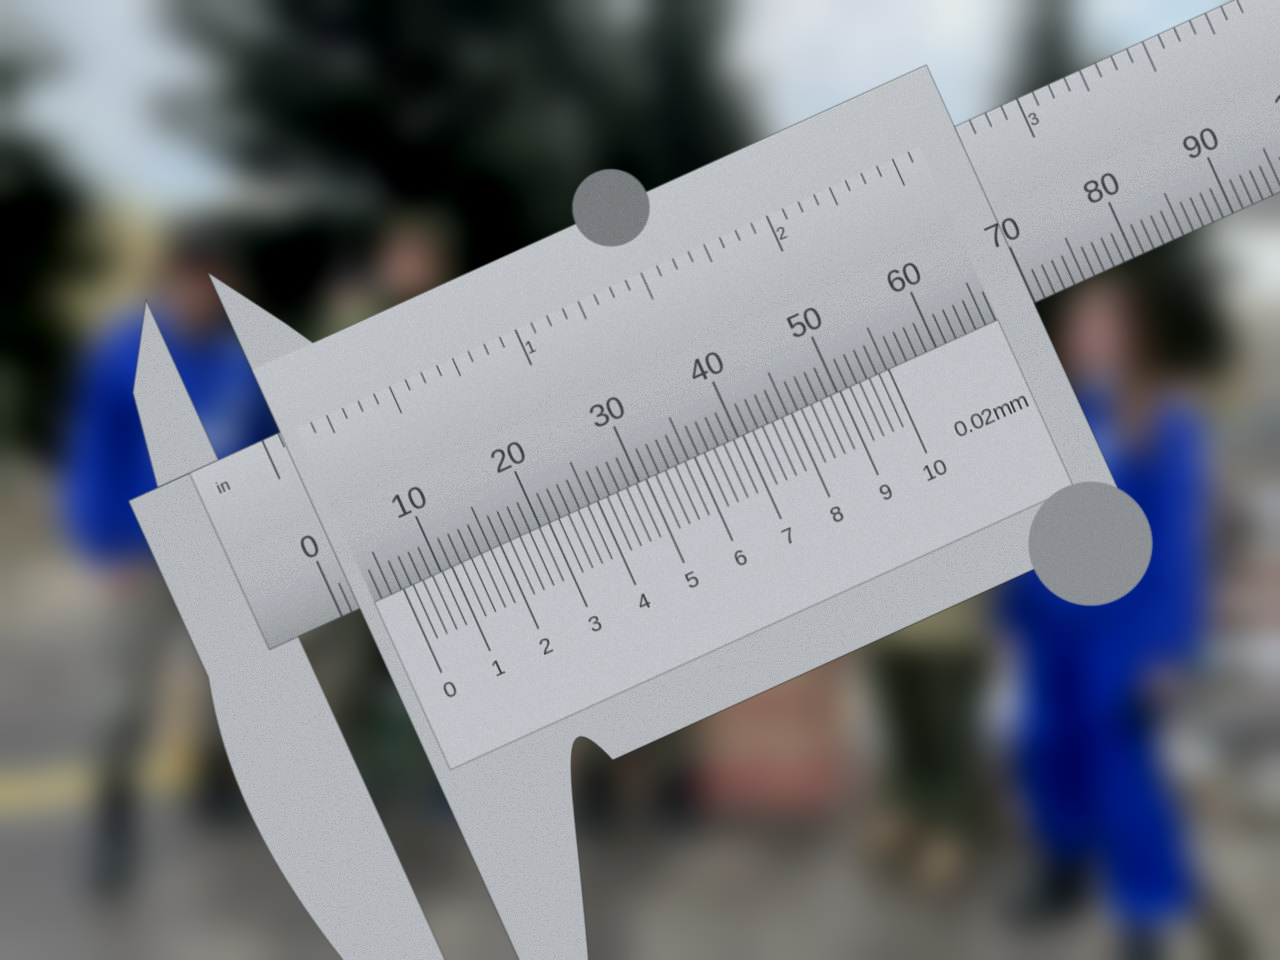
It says {"value": 6.2, "unit": "mm"}
